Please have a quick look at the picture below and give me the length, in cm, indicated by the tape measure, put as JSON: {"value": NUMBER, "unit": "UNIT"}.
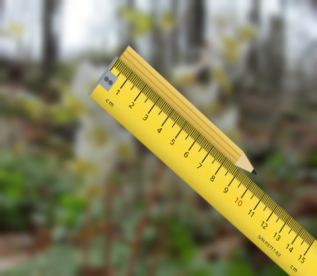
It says {"value": 10, "unit": "cm"}
